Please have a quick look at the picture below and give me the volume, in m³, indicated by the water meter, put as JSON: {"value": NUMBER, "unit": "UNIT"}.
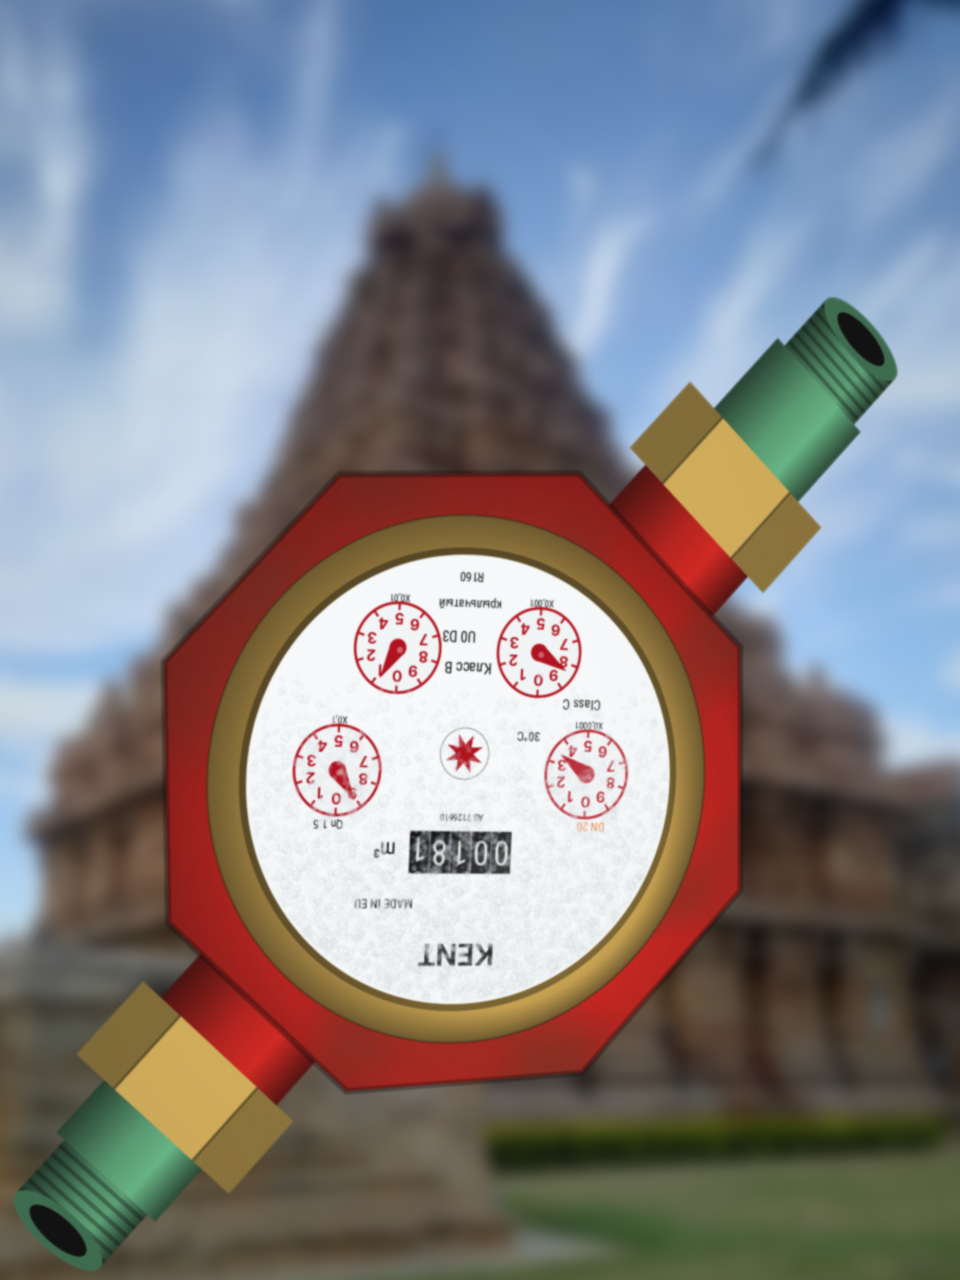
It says {"value": 180.9083, "unit": "m³"}
